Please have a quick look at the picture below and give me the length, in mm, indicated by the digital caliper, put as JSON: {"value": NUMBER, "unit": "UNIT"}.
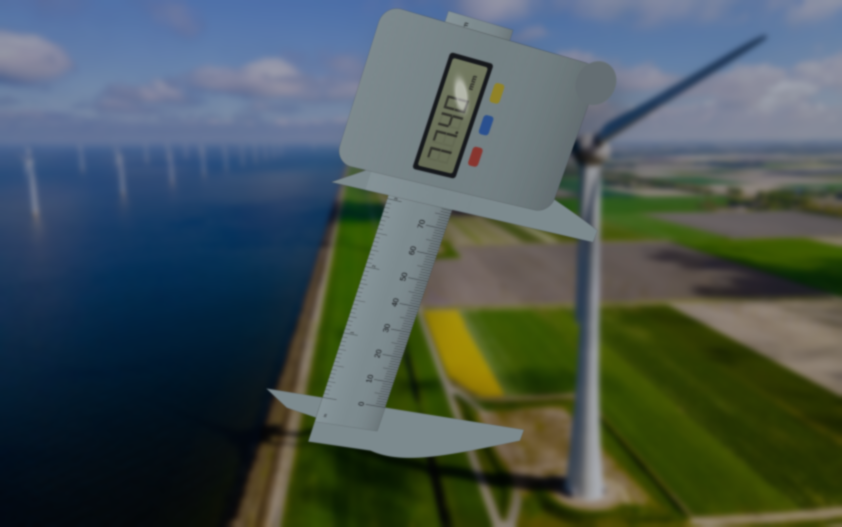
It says {"value": 77.40, "unit": "mm"}
